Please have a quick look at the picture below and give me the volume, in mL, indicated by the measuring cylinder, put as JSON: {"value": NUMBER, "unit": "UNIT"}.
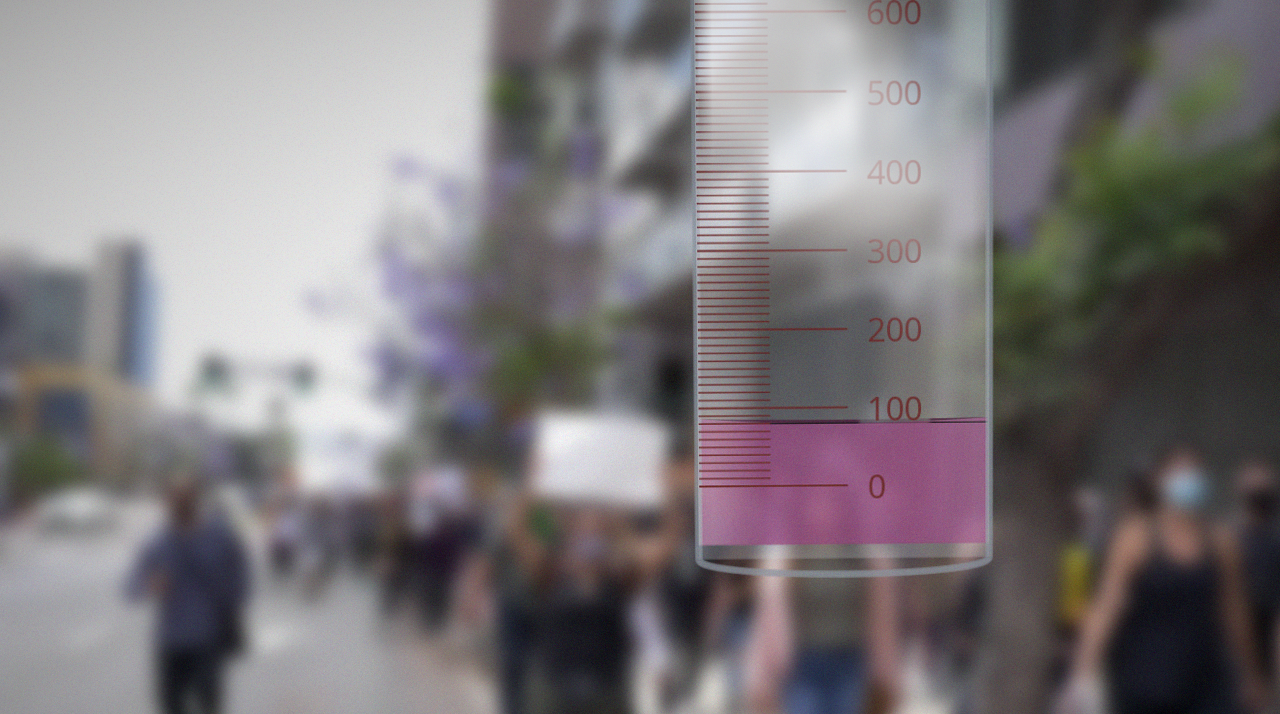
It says {"value": 80, "unit": "mL"}
